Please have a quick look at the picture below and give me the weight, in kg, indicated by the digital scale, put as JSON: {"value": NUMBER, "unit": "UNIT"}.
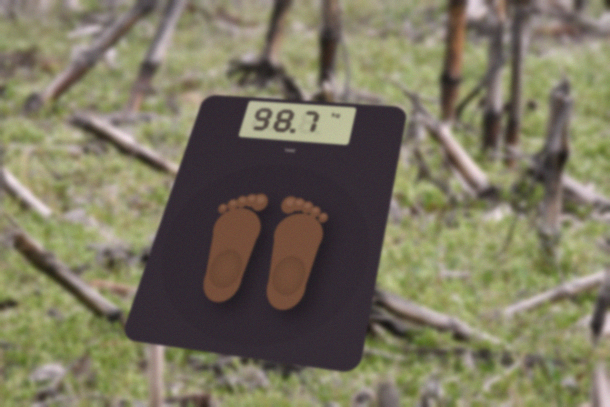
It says {"value": 98.7, "unit": "kg"}
